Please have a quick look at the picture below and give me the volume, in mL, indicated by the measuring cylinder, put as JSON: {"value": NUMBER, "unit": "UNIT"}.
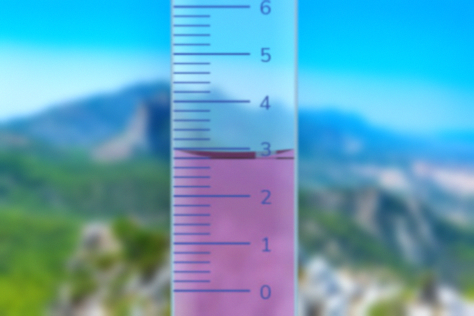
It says {"value": 2.8, "unit": "mL"}
